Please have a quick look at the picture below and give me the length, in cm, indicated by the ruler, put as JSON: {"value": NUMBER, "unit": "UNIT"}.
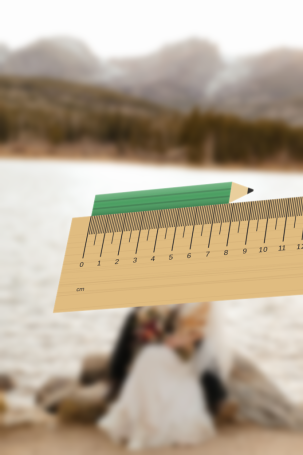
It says {"value": 9, "unit": "cm"}
